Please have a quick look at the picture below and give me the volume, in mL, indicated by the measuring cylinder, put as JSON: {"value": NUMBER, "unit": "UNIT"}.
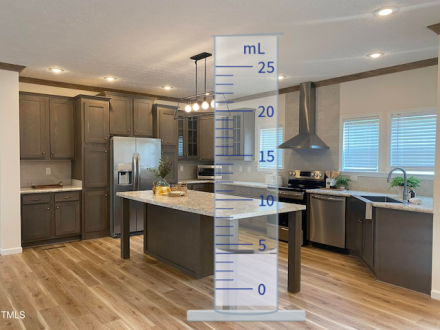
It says {"value": 4, "unit": "mL"}
